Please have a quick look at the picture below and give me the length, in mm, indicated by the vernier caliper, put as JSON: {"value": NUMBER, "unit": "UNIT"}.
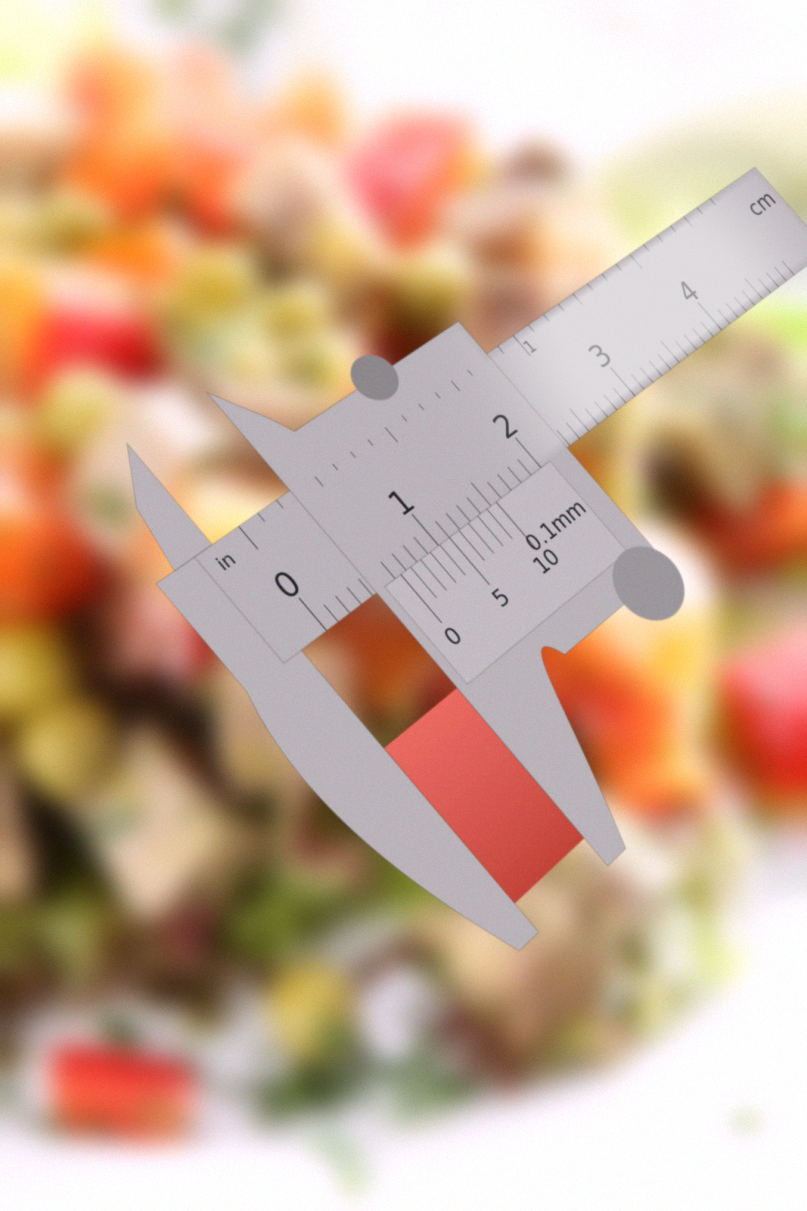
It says {"value": 6.5, "unit": "mm"}
